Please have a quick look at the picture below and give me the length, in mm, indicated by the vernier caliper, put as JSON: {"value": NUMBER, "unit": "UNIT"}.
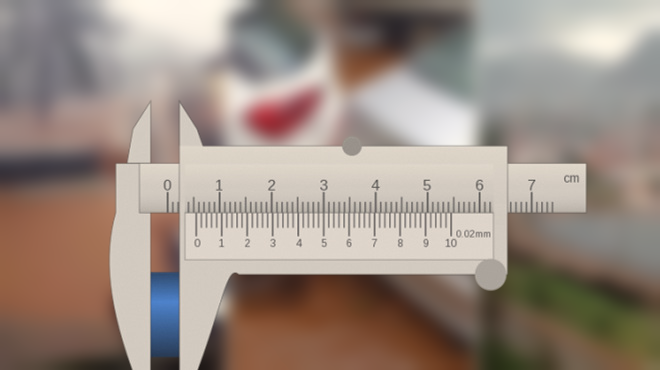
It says {"value": 5.5, "unit": "mm"}
